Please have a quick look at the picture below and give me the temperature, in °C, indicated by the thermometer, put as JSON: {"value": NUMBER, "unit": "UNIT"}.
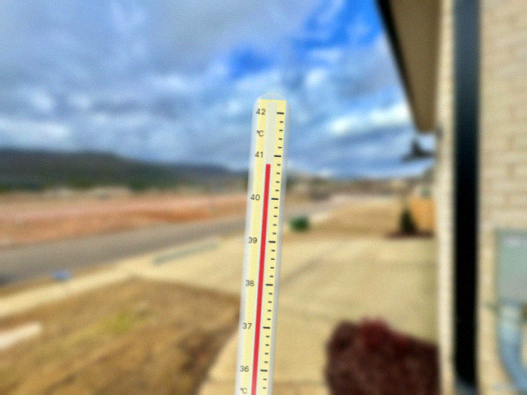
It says {"value": 40.8, "unit": "°C"}
